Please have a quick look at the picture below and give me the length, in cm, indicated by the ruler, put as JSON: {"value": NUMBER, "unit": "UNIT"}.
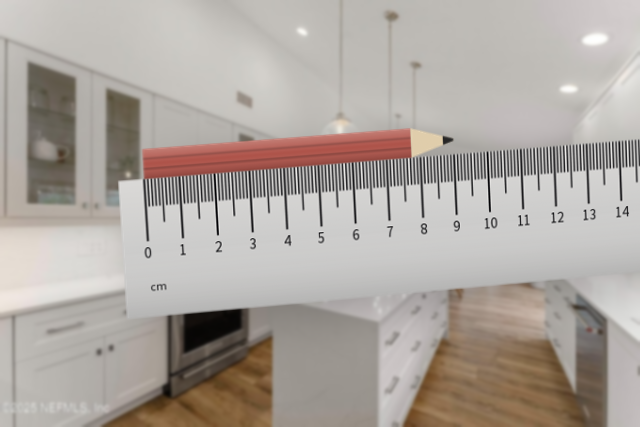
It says {"value": 9, "unit": "cm"}
